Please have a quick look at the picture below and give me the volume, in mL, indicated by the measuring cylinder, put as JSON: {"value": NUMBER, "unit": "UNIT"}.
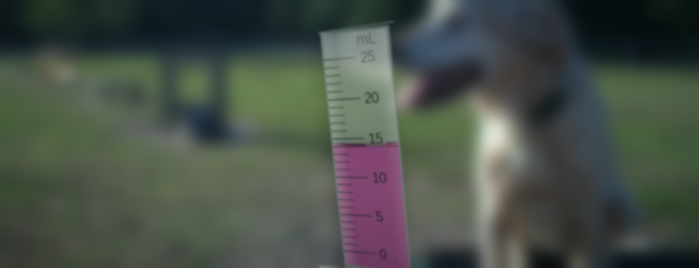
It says {"value": 14, "unit": "mL"}
